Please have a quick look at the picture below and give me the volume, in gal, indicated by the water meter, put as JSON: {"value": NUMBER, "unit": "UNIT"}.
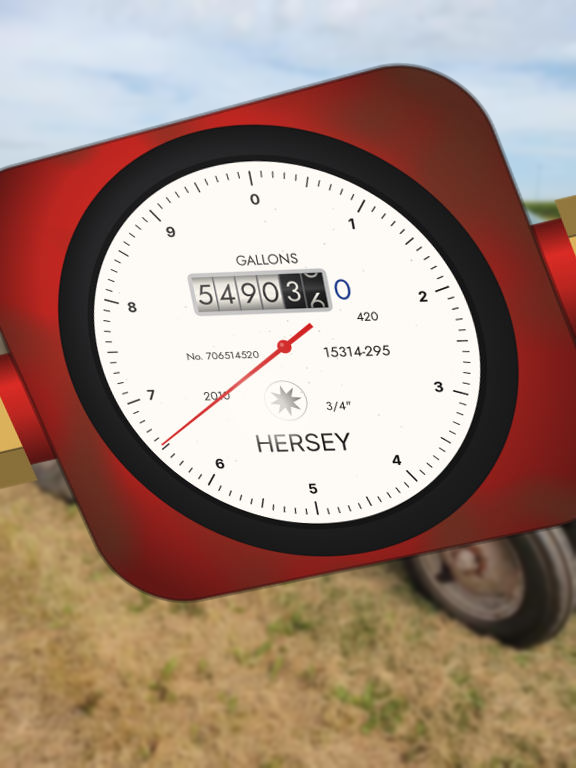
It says {"value": 5490356.5, "unit": "gal"}
